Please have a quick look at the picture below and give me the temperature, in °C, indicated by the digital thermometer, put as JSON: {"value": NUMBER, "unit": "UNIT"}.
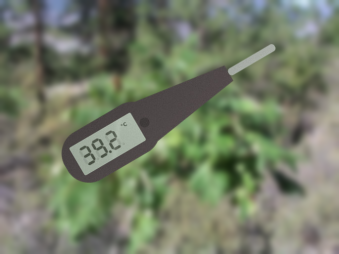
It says {"value": 39.2, "unit": "°C"}
